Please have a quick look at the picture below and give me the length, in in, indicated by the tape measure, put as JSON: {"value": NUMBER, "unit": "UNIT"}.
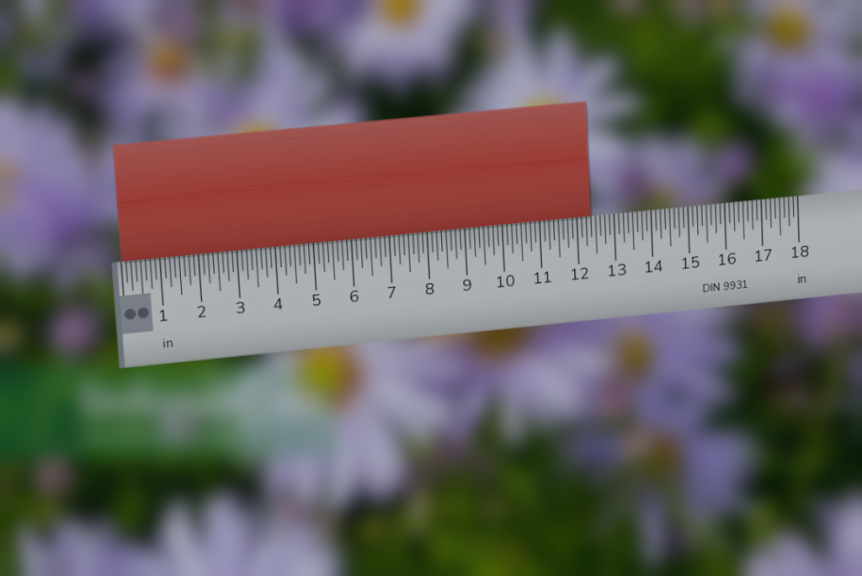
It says {"value": 12.375, "unit": "in"}
